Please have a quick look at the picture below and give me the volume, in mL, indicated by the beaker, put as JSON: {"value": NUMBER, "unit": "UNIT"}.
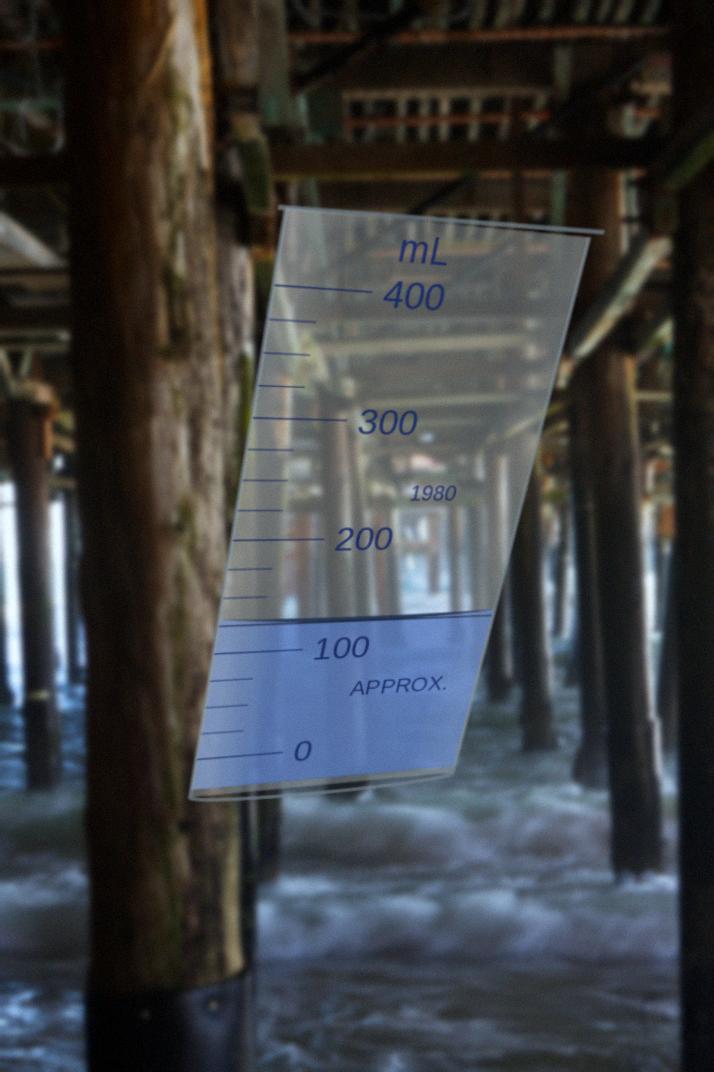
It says {"value": 125, "unit": "mL"}
